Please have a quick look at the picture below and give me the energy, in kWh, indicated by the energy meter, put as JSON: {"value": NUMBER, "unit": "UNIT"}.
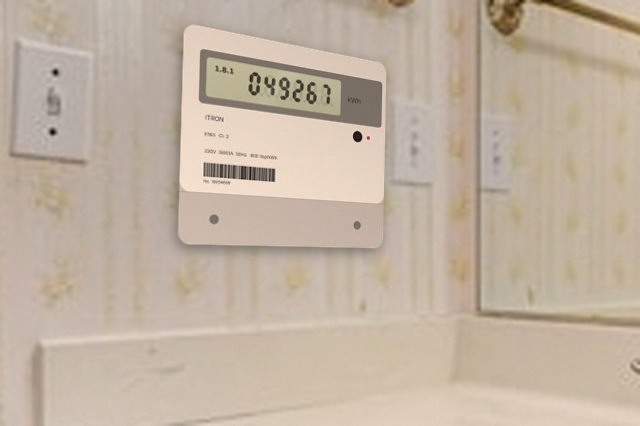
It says {"value": 49267, "unit": "kWh"}
